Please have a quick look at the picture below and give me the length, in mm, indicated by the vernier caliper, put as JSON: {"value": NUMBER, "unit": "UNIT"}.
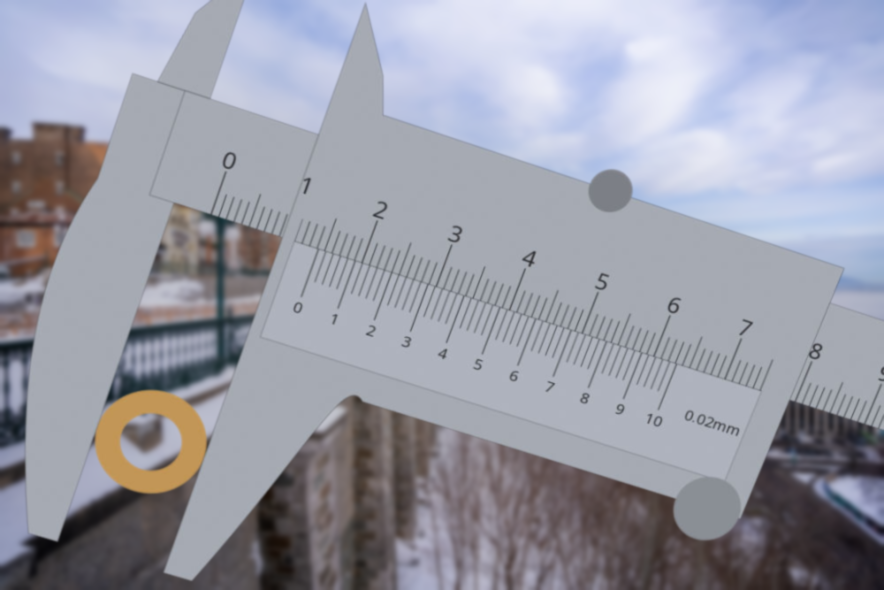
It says {"value": 14.2, "unit": "mm"}
